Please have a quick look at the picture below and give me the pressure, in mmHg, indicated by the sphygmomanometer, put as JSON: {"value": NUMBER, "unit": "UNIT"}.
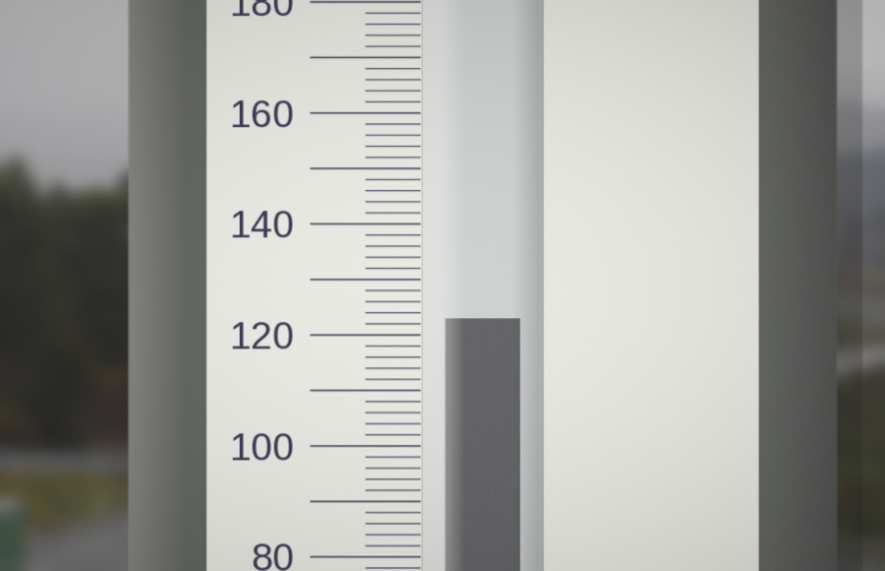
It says {"value": 123, "unit": "mmHg"}
